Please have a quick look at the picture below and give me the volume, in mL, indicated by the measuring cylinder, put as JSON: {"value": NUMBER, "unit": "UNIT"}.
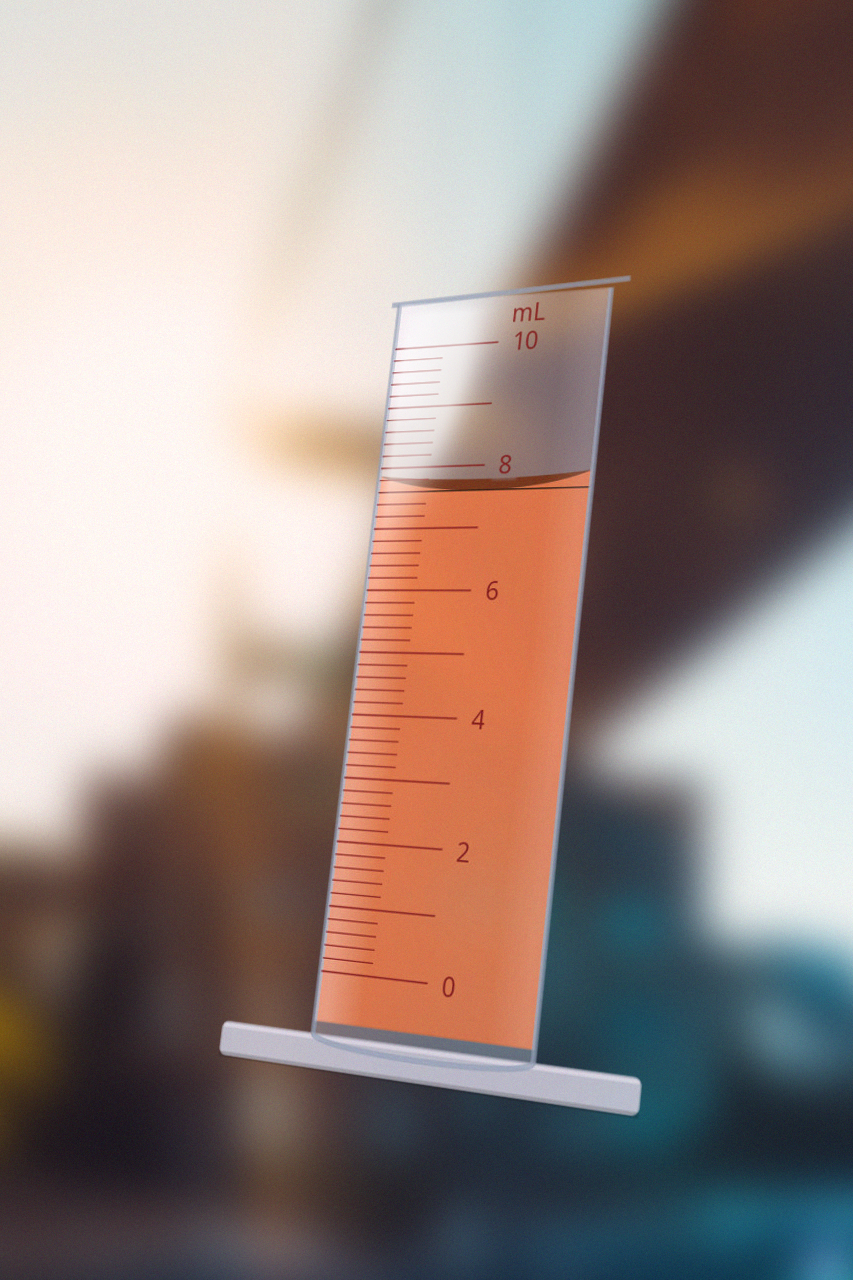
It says {"value": 7.6, "unit": "mL"}
